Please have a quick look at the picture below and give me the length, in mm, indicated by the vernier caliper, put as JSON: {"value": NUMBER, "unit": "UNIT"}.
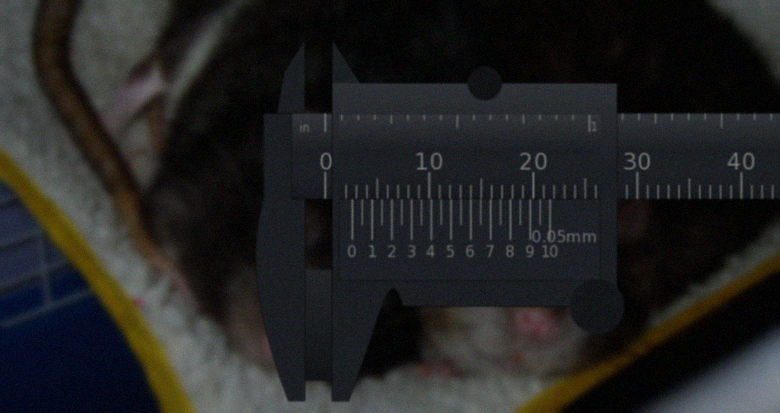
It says {"value": 2.6, "unit": "mm"}
